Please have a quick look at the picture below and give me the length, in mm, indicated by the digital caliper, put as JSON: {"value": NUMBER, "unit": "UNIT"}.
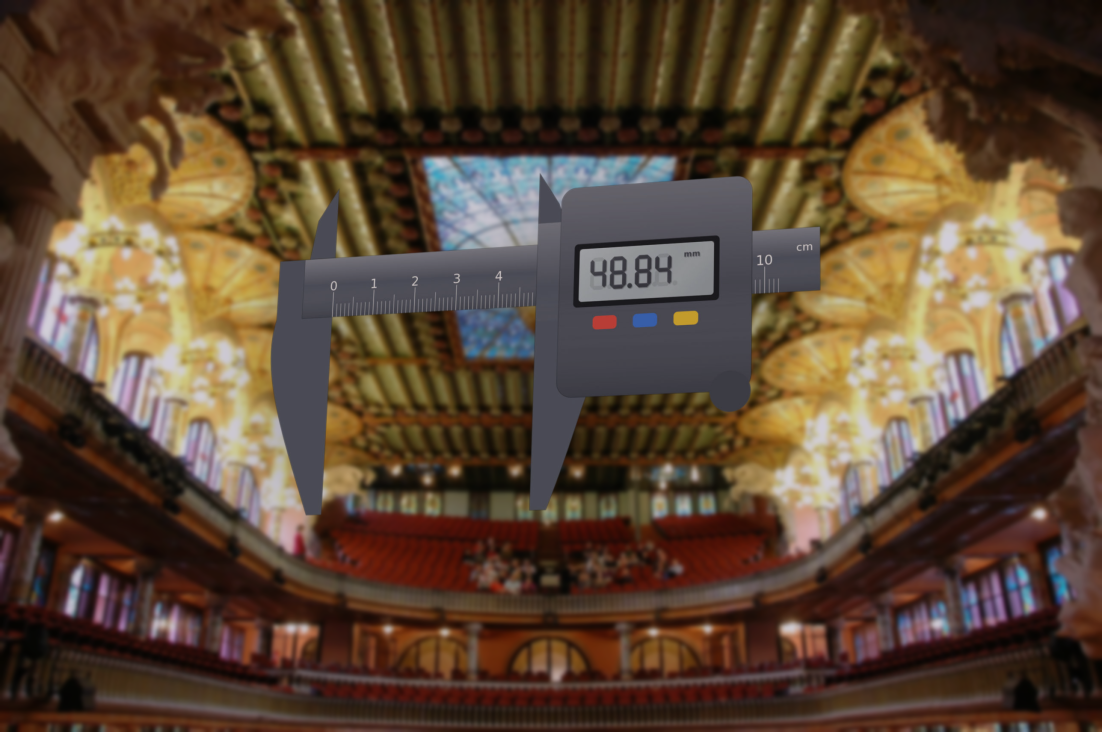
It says {"value": 48.84, "unit": "mm"}
